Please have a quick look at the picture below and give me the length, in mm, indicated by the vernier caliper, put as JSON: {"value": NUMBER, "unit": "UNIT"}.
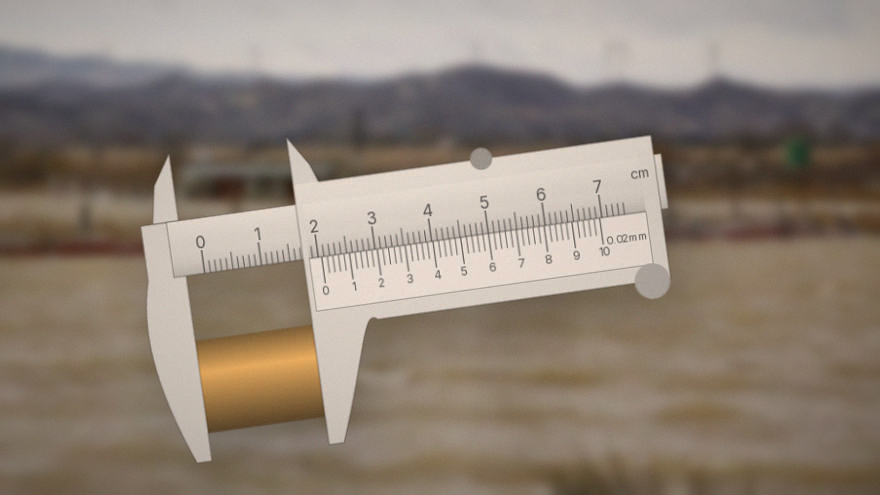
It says {"value": 20.6, "unit": "mm"}
